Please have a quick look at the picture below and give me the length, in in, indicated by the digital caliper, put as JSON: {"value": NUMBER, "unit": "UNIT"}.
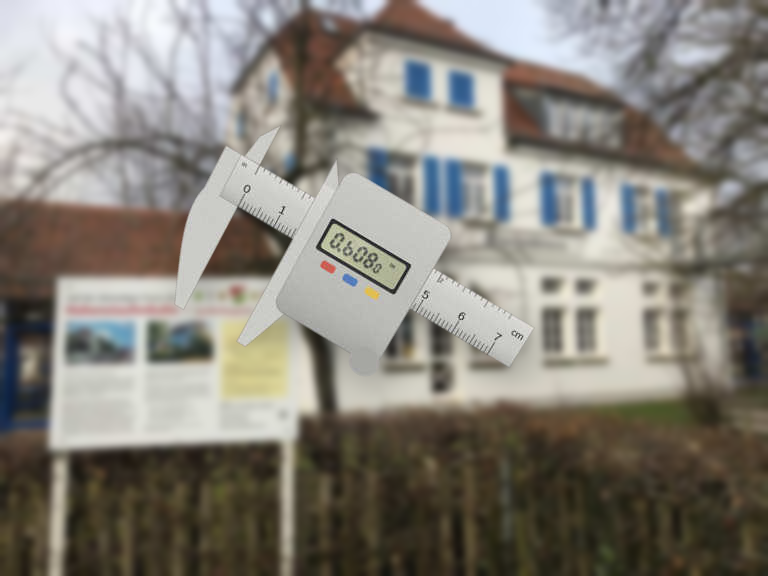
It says {"value": 0.6080, "unit": "in"}
